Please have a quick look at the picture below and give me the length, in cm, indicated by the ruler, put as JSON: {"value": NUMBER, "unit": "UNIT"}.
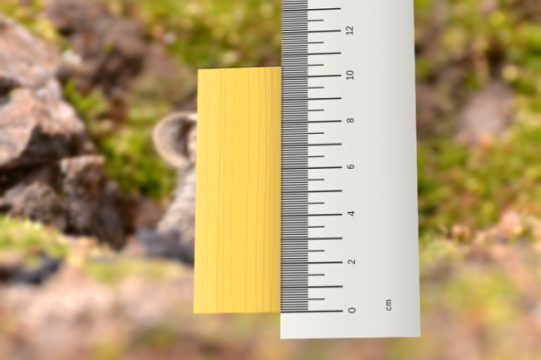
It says {"value": 10.5, "unit": "cm"}
